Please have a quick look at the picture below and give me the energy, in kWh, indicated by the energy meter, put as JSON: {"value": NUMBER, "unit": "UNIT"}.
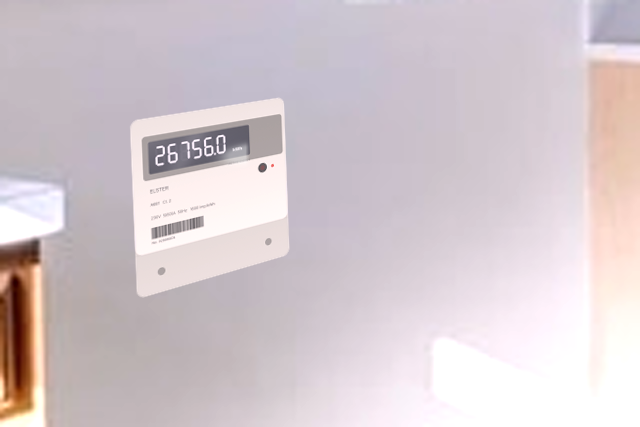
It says {"value": 26756.0, "unit": "kWh"}
